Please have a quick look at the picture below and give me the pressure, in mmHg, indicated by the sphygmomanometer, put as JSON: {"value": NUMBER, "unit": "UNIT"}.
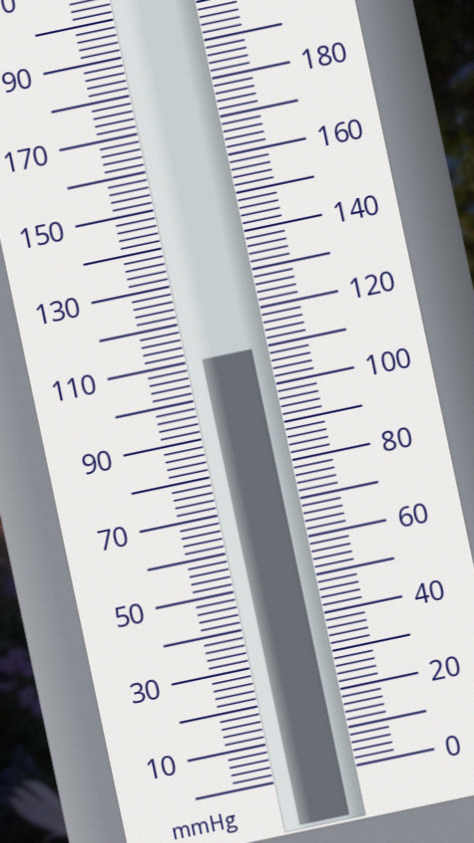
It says {"value": 110, "unit": "mmHg"}
